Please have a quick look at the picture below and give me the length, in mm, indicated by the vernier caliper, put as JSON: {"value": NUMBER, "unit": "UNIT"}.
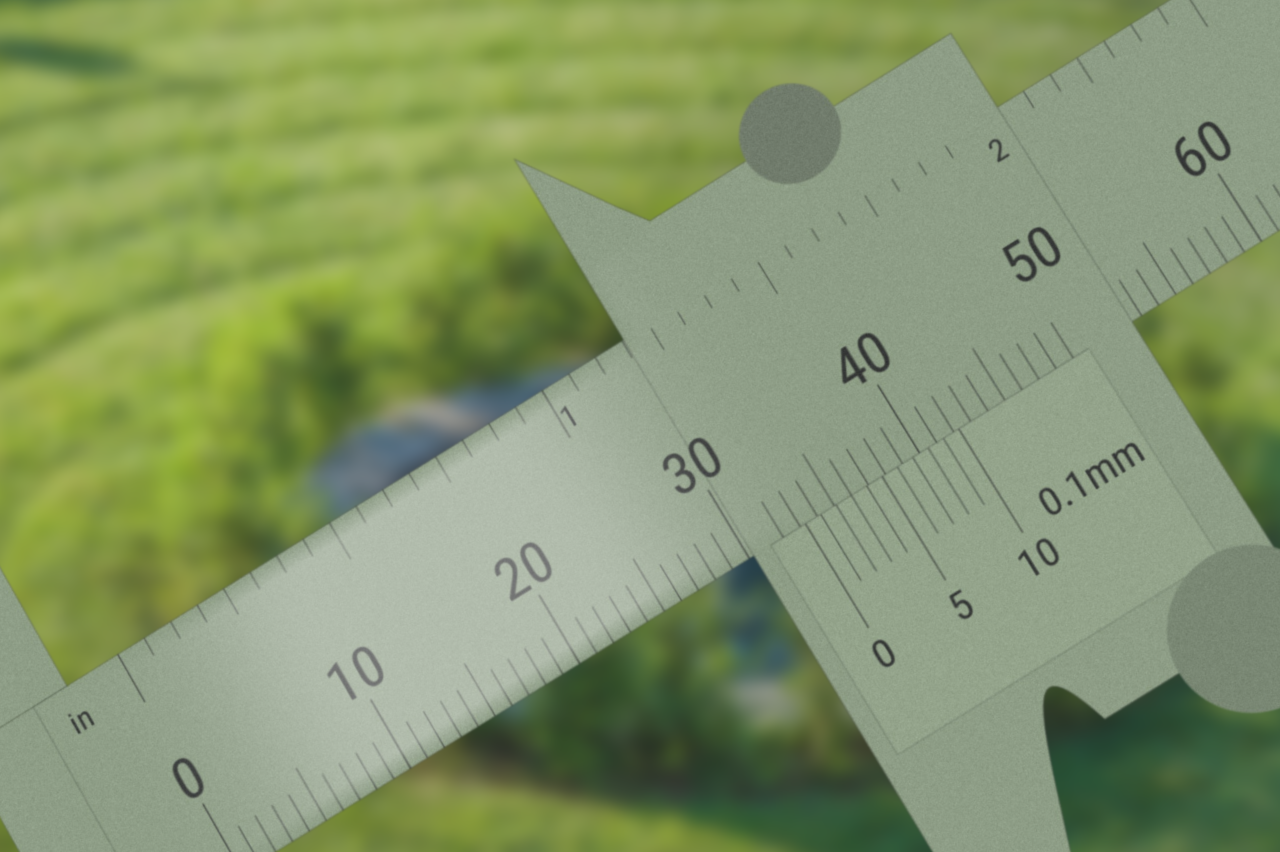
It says {"value": 33.3, "unit": "mm"}
